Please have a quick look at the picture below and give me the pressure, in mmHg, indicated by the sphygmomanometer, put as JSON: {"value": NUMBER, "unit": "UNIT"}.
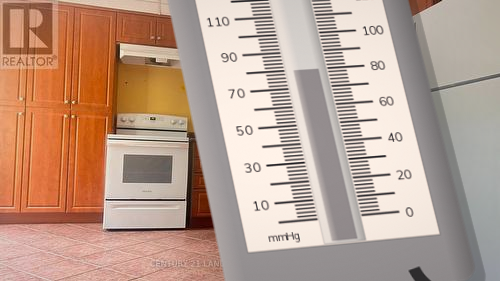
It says {"value": 80, "unit": "mmHg"}
